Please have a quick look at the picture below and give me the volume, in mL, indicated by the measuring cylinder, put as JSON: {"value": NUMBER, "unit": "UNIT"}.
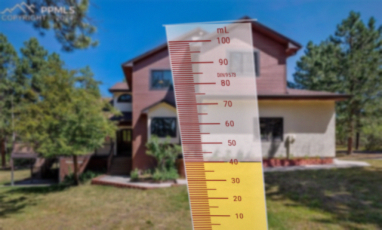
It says {"value": 40, "unit": "mL"}
